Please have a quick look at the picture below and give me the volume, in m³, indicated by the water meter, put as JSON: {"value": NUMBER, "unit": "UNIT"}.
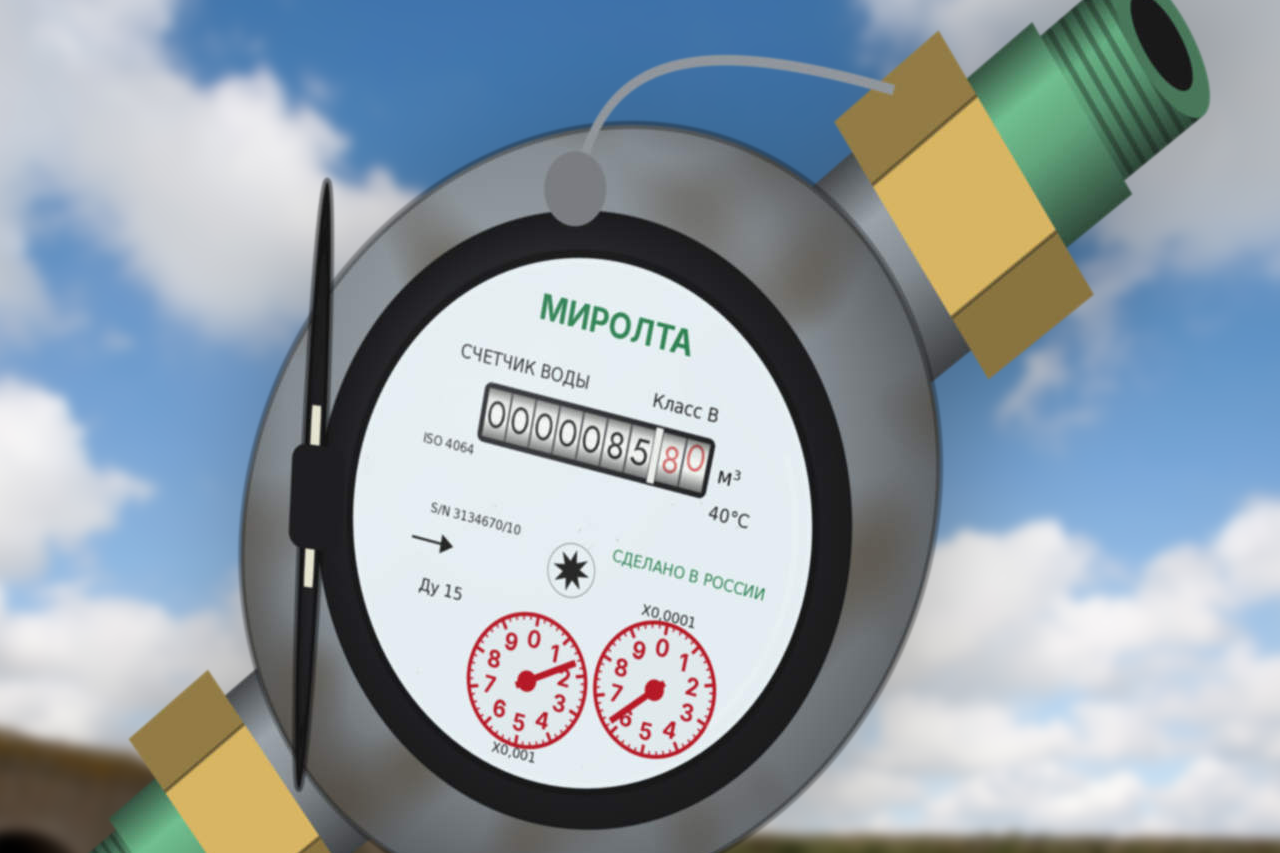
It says {"value": 85.8016, "unit": "m³"}
